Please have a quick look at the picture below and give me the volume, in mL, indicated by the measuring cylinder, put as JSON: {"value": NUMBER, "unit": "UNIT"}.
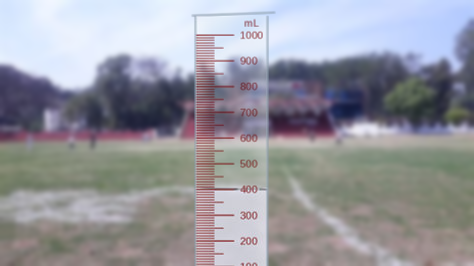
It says {"value": 400, "unit": "mL"}
